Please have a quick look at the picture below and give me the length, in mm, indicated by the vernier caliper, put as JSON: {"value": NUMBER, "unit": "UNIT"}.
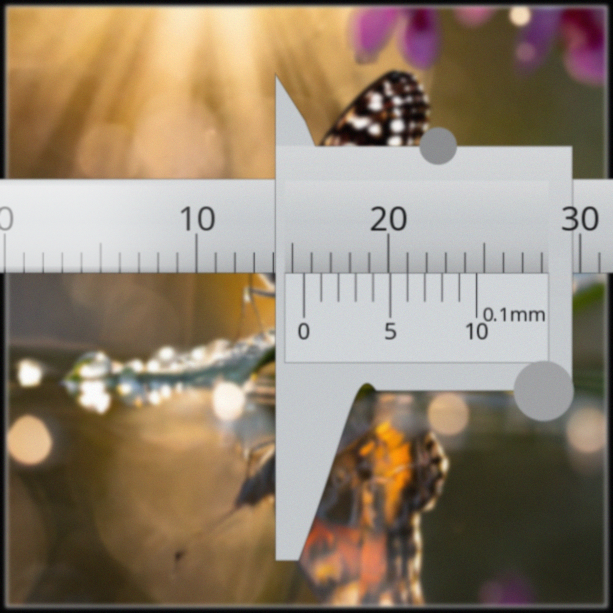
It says {"value": 15.6, "unit": "mm"}
